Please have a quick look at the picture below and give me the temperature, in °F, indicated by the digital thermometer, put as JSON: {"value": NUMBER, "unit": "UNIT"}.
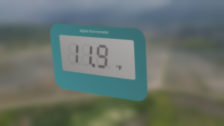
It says {"value": 11.9, "unit": "°F"}
